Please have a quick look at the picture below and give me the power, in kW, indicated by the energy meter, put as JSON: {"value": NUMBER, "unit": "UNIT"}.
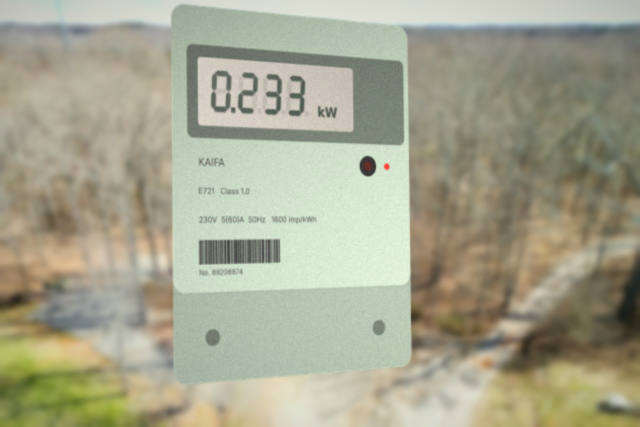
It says {"value": 0.233, "unit": "kW"}
